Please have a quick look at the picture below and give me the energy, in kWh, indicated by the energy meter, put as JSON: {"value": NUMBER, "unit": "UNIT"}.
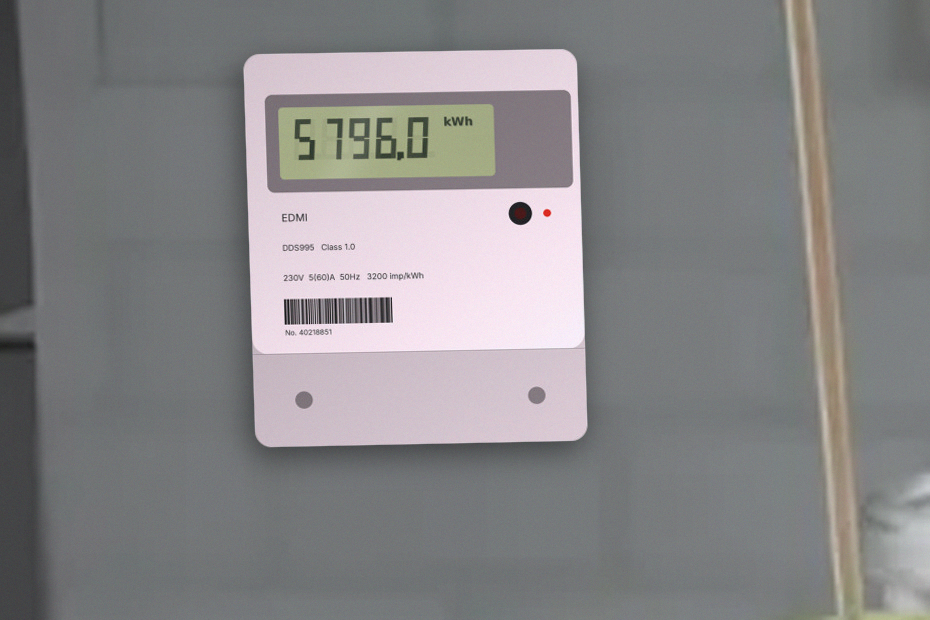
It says {"value": 5796.0, "unit": "kWh"}
